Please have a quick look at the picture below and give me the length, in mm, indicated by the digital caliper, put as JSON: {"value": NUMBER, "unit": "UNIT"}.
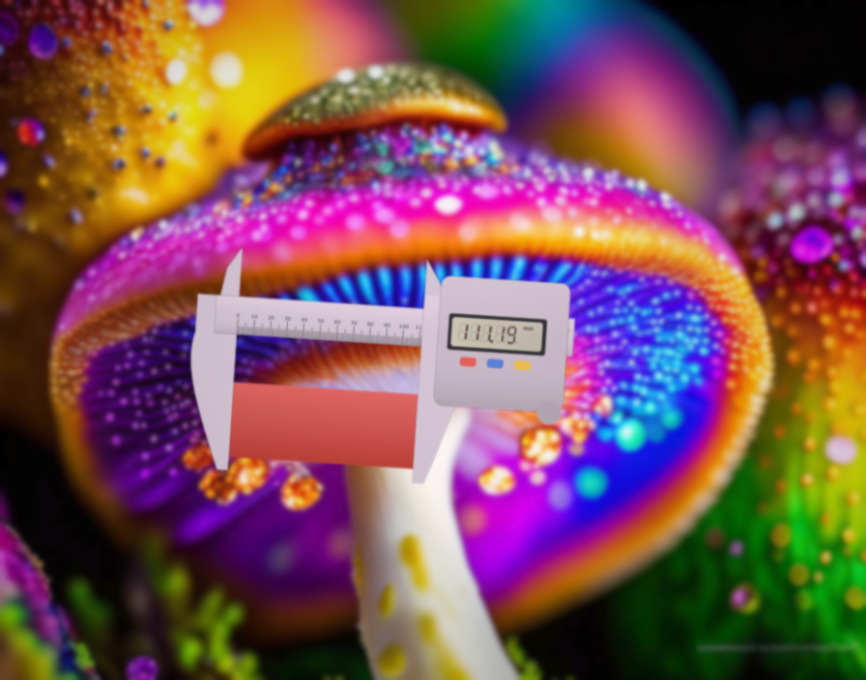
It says {"value": 111.19, "unit": "mm"}
